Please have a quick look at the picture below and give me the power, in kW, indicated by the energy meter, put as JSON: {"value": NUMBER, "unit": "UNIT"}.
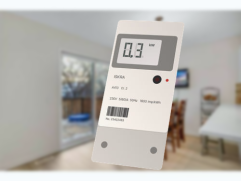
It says {"value": 0.3, "unit": "kW"}
